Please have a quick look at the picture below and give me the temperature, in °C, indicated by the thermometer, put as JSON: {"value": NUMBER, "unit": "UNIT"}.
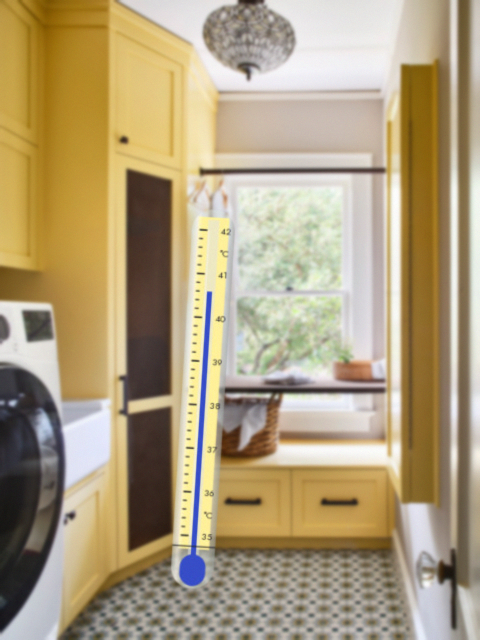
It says {"value": 40.6, "unit": "°C"}
